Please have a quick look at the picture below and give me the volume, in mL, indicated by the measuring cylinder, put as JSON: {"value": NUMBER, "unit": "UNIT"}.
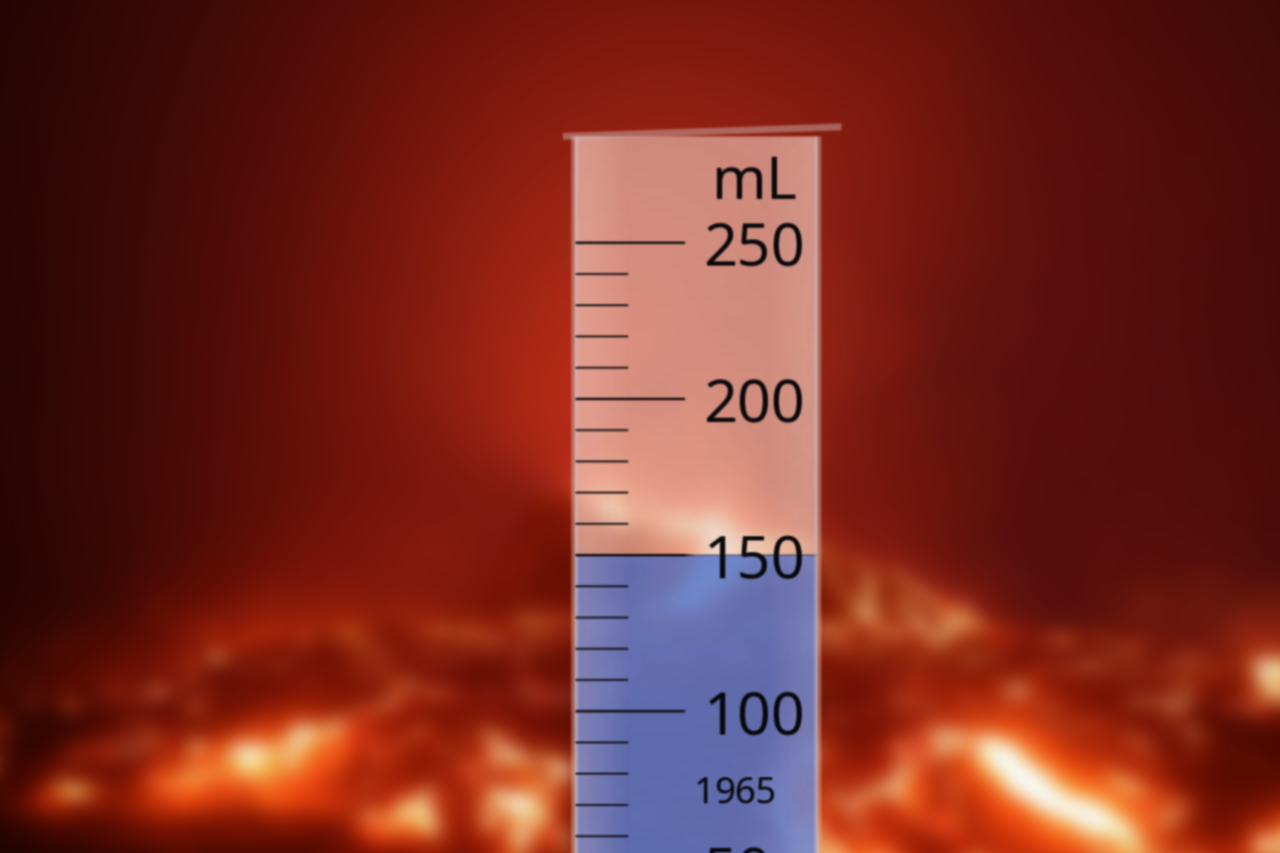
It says {"value": 150, "unit": "mL"}
